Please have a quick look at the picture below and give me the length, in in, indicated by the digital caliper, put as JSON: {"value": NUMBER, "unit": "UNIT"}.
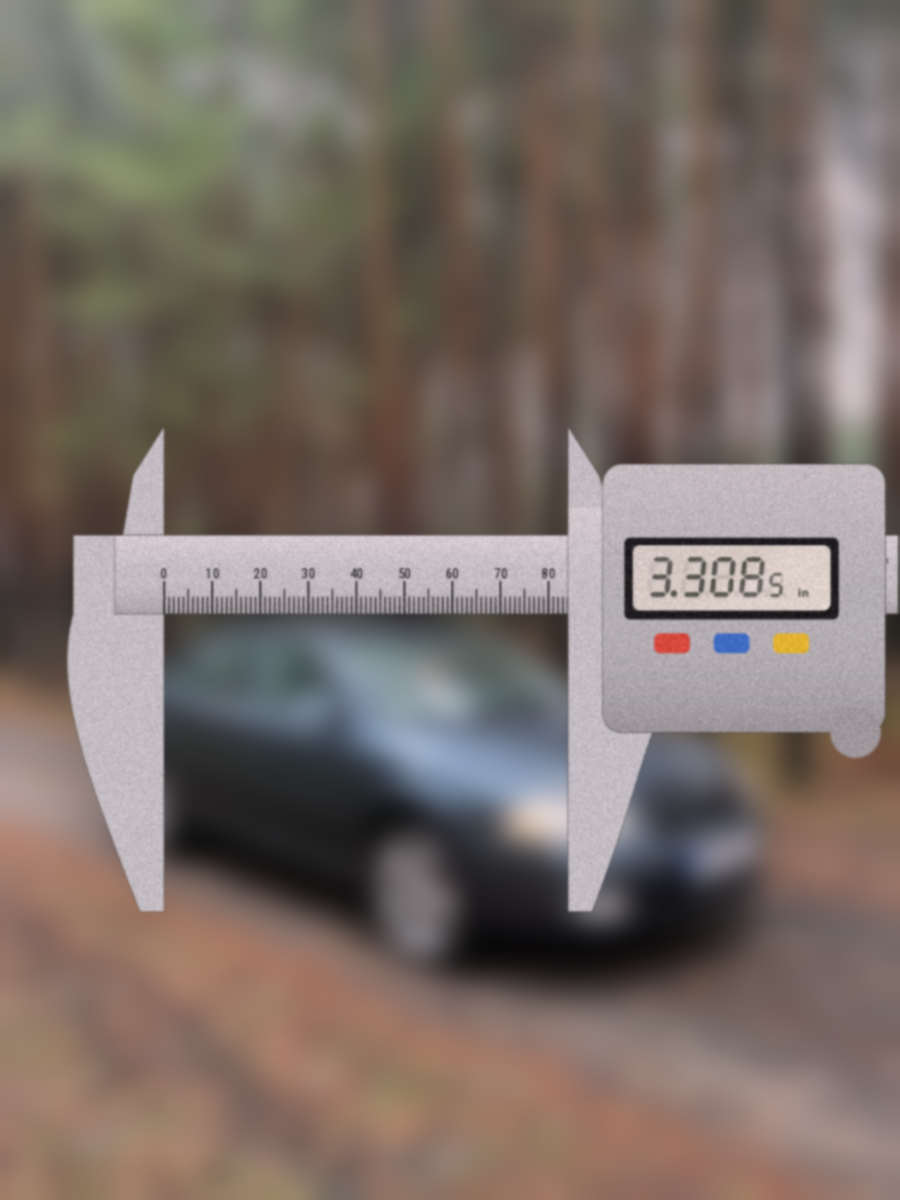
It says {"value": 3.3085, "unit": "in"}
